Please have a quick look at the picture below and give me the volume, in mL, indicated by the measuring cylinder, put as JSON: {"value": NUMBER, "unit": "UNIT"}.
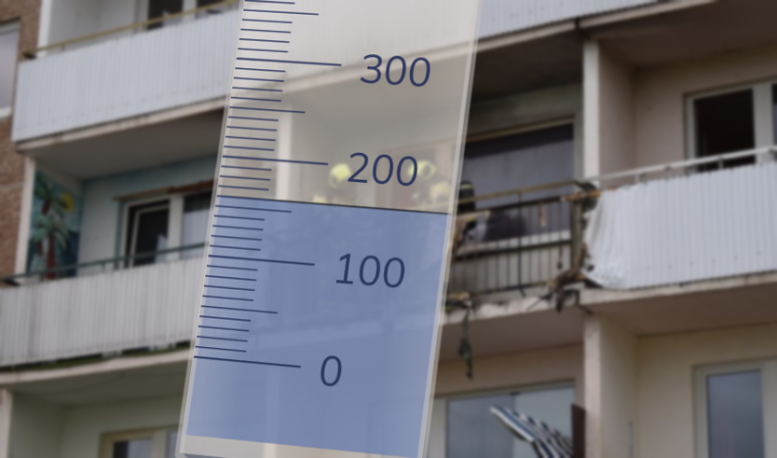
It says {"value": 160, "unit": "mL"}
